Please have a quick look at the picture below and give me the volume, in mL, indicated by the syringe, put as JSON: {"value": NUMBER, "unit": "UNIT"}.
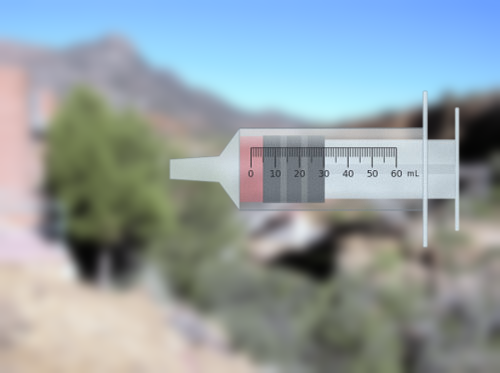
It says {"value": 5, "unit": "mL"}
